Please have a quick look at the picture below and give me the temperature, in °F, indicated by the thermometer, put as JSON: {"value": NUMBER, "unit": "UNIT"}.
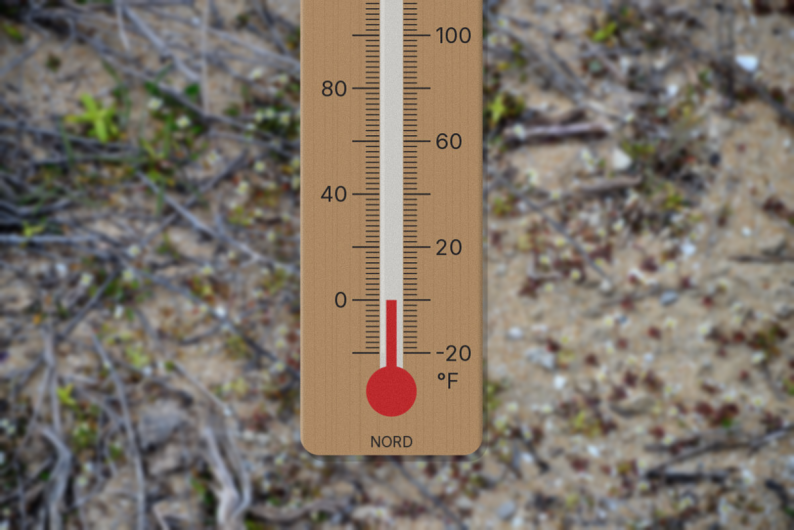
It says {"value": 0, "unit": "°F"}
